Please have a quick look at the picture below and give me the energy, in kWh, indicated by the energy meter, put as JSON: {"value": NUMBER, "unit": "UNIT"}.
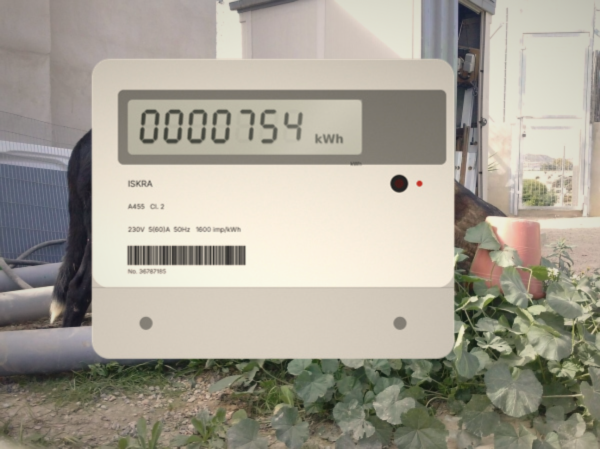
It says {"value": 754, "unit": "kWh"}
